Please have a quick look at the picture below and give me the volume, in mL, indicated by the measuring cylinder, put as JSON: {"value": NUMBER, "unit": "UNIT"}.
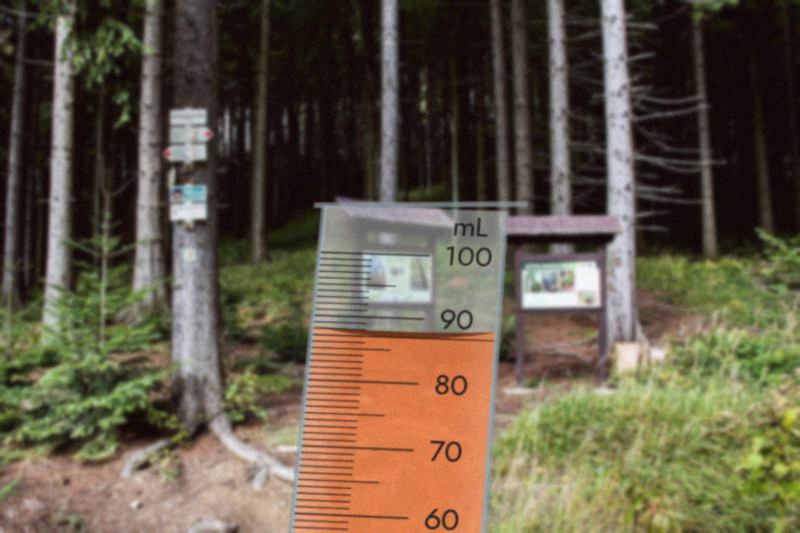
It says {"value": 87, "unit": "mL"}
